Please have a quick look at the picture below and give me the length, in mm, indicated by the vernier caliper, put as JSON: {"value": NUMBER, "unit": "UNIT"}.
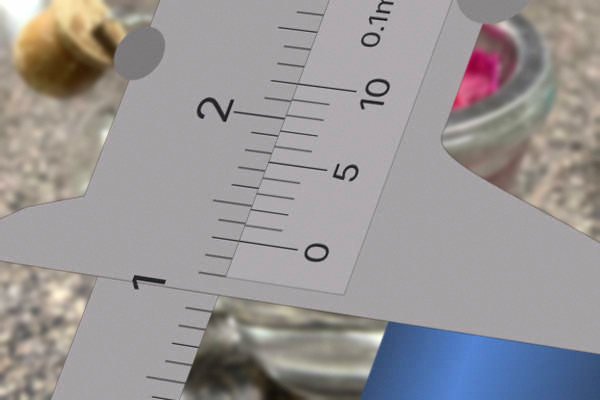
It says {"value": 13.0, "unit": "mm"}
